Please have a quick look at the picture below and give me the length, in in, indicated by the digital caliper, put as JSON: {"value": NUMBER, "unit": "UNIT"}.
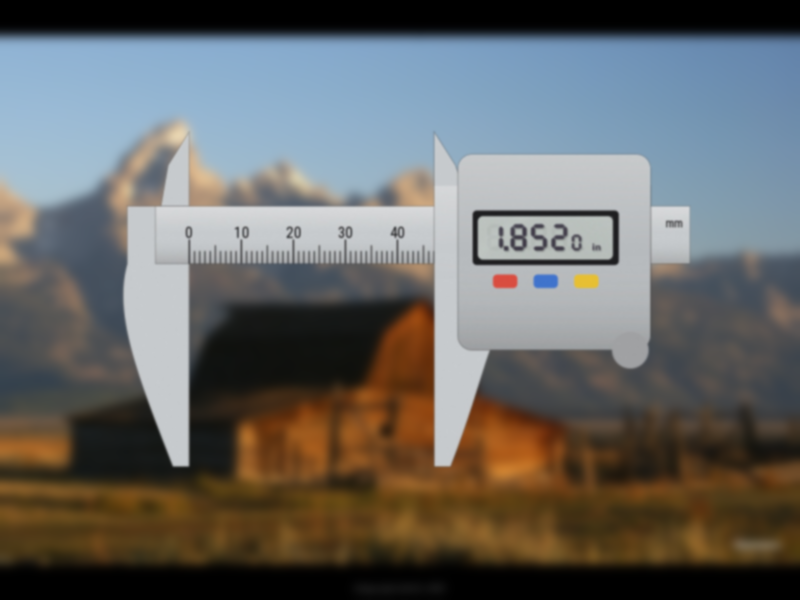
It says {"value": 1.8520, "unit": "in"}
